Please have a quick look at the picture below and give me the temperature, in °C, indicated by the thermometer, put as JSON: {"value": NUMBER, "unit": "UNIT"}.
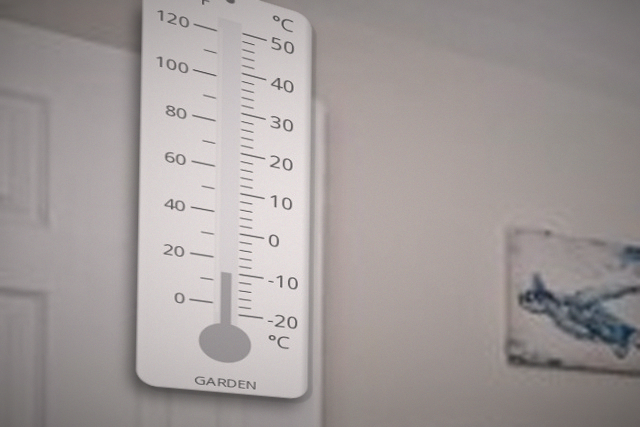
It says {"value": -10, "unit": "°C"}
